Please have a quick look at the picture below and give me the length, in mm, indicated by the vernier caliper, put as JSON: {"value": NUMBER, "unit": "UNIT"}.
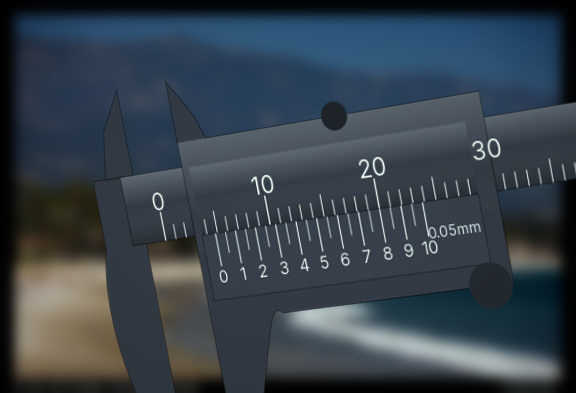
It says {"value": 4.8, "unit": "mm"}
